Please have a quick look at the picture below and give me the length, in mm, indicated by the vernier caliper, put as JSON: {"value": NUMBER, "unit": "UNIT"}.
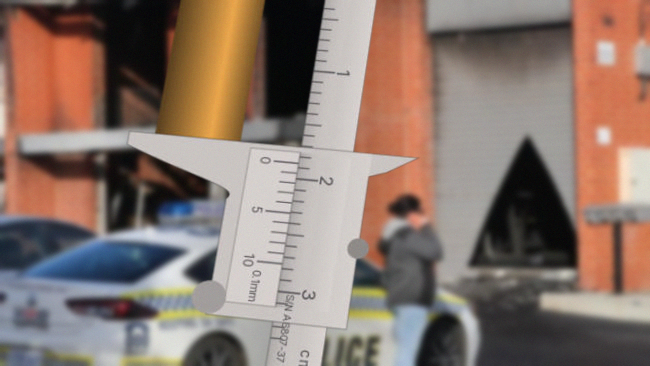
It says {"value": 18.6, "unit": "mm"}
